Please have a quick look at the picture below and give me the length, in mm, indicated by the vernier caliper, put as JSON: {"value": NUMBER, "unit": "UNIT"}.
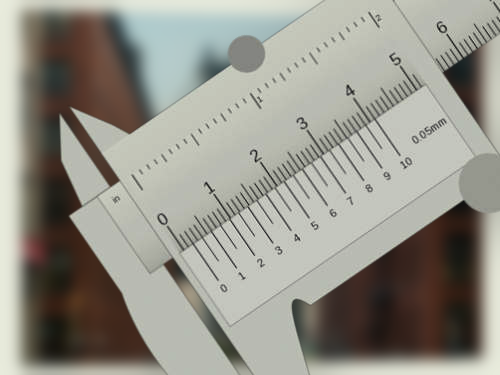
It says {"value": 2.0, "unit": "mm"}
